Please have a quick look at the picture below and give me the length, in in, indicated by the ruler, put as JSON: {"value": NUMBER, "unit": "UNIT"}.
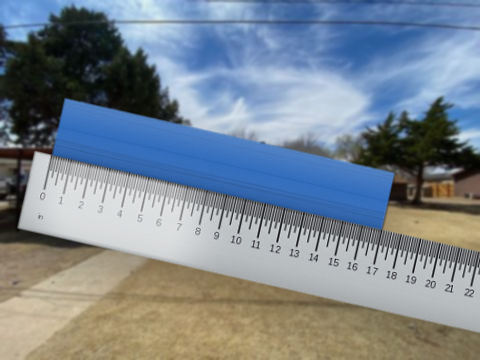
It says {"value": 17, "unit": "in"}
